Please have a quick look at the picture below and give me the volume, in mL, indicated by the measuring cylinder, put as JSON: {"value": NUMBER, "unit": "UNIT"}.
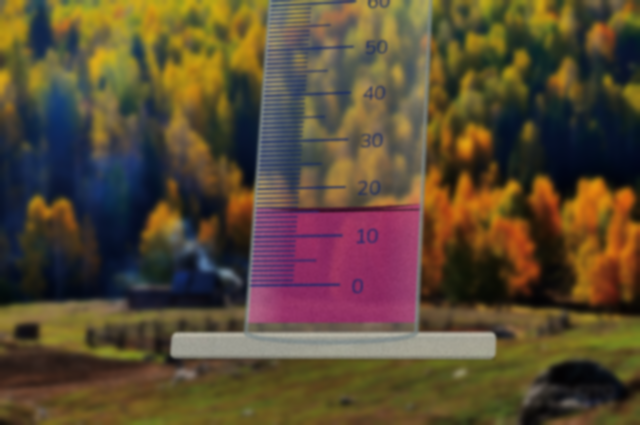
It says {"value": 15, "unit": "mL"}
